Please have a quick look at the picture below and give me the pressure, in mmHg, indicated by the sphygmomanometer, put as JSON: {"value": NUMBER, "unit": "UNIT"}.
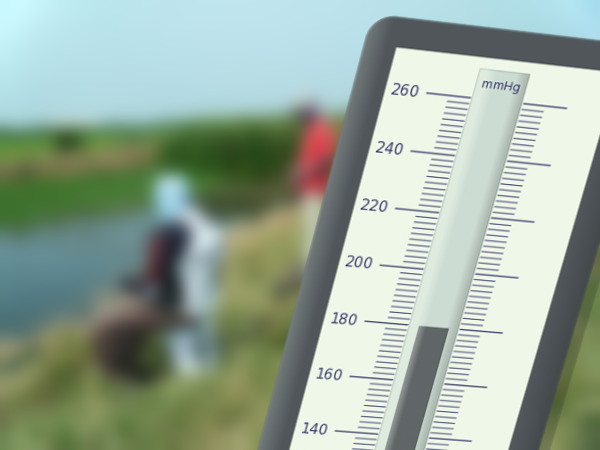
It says {"value": 180, "unit": "mmHg"}
